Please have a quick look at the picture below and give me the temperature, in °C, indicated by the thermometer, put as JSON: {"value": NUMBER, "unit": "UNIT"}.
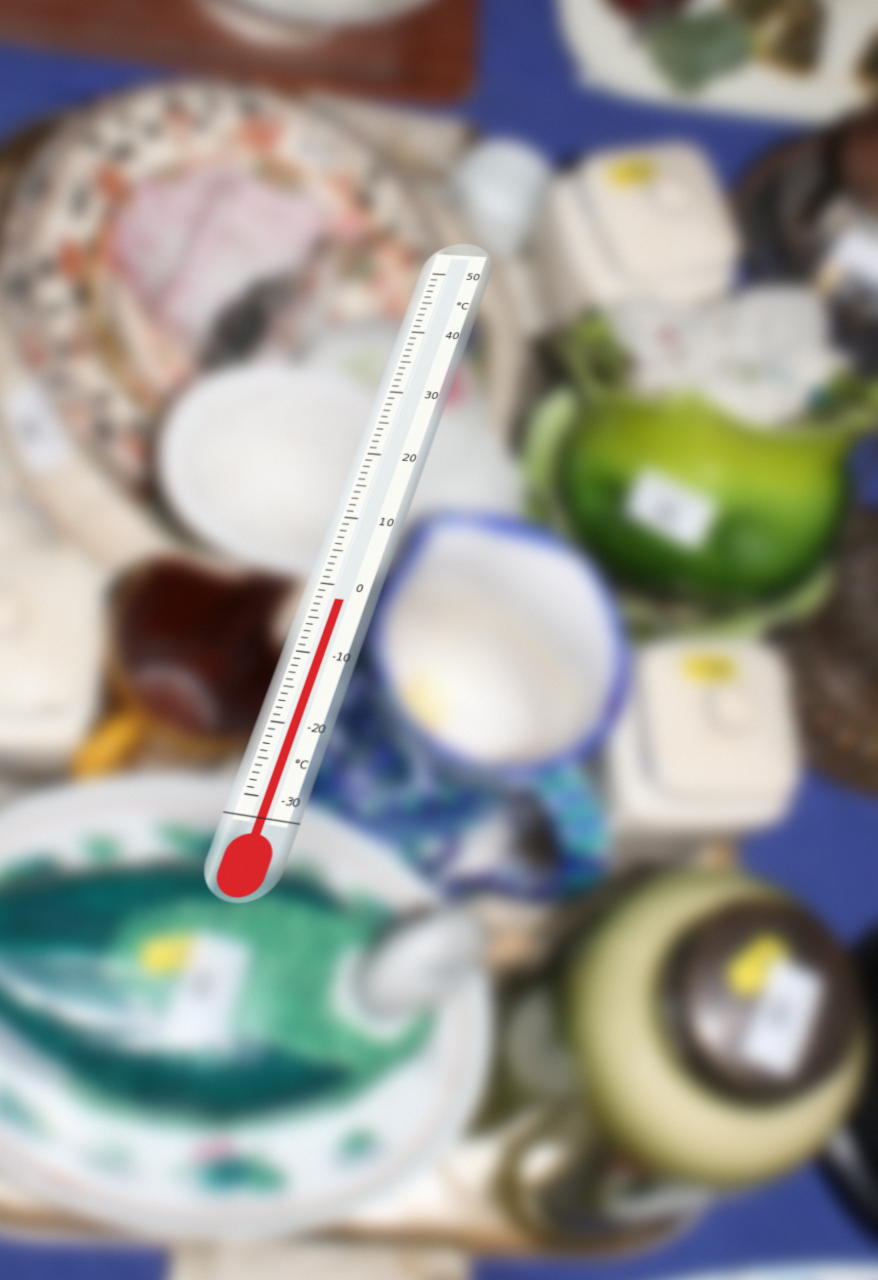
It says {"value": -2, "unit": "°C"}
